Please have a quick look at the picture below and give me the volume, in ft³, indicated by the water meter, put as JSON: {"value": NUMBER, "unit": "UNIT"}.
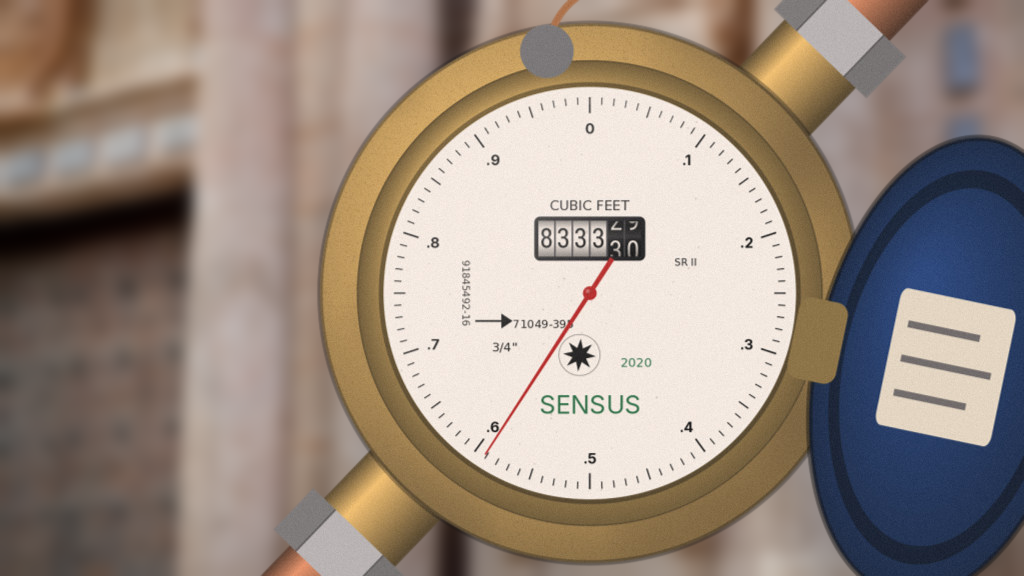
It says {"value": 833329.59, "unit": "ft³"}
